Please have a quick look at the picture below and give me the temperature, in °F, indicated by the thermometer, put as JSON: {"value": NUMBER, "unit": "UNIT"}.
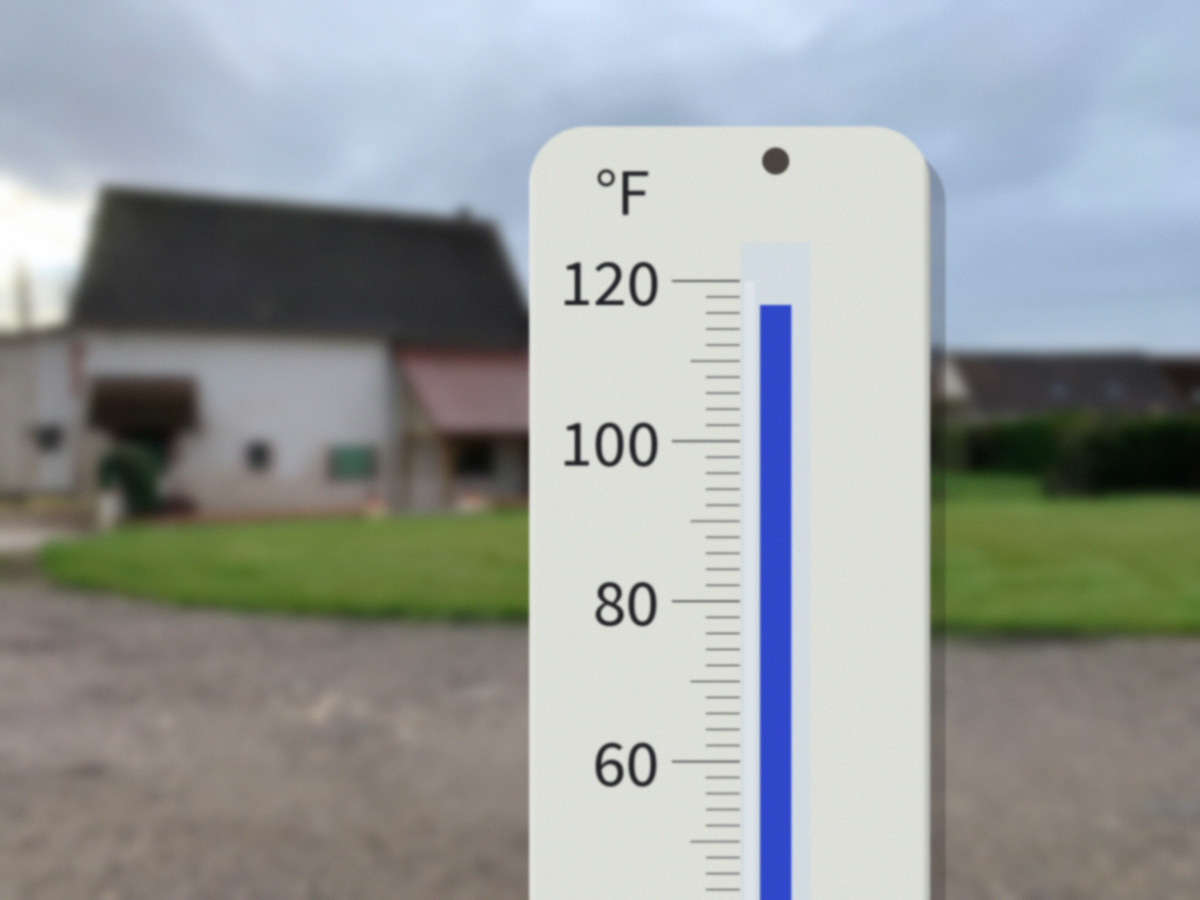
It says {"value": 117, "unit": "°F"}
